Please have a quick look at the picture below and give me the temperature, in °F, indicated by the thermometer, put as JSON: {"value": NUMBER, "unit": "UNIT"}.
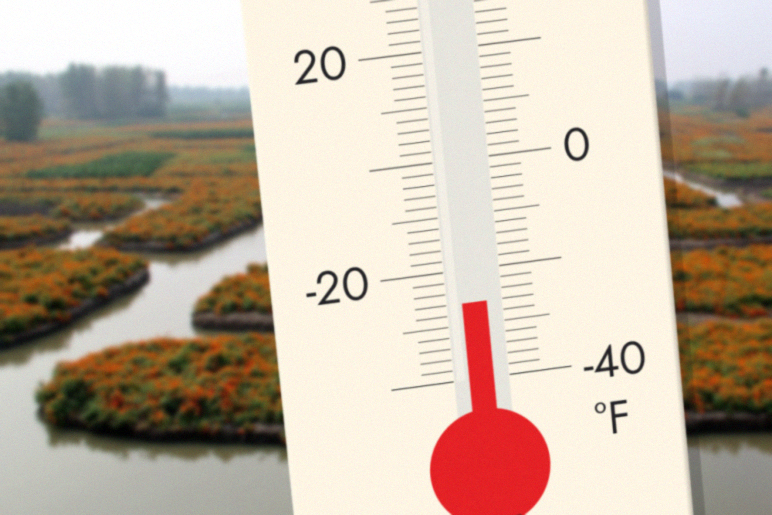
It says {"value": -26, "unit": "°F"}
